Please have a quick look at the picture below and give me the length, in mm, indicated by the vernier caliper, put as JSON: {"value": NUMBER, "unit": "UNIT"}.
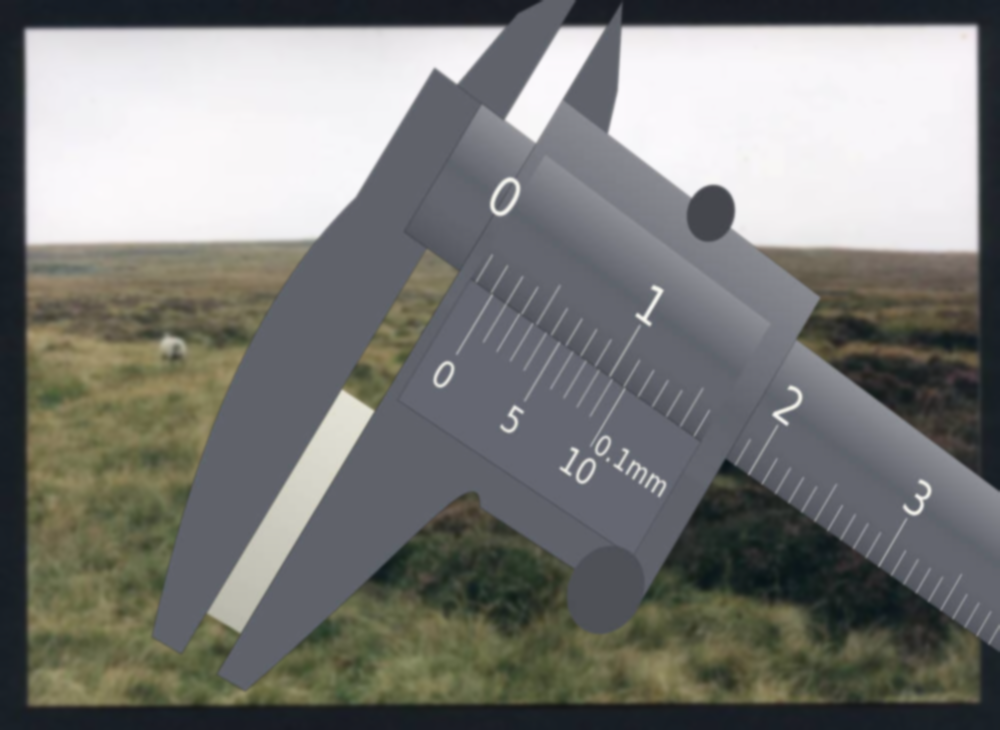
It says {"value": 2.1, "unit": "mm"}
